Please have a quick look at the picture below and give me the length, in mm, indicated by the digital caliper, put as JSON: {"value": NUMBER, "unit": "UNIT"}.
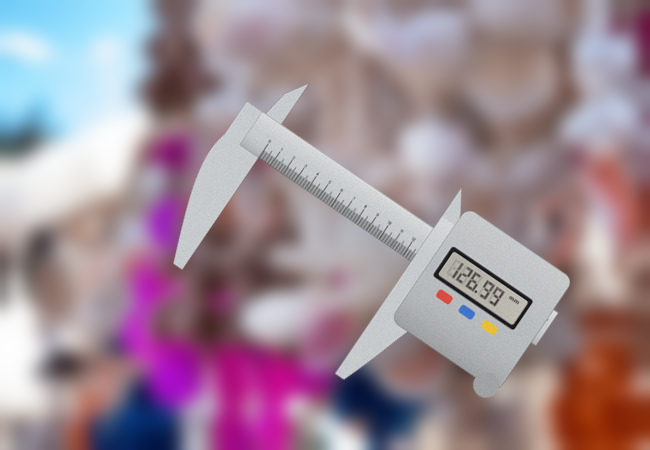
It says {"value": 126.99, "unit": "mm"}
